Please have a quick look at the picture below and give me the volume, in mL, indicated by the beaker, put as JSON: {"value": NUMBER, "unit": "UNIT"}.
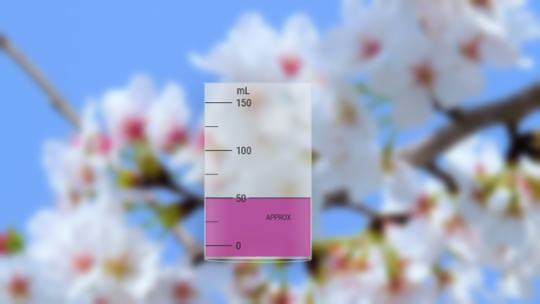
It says {"value": 50, "unit": "mL"}
